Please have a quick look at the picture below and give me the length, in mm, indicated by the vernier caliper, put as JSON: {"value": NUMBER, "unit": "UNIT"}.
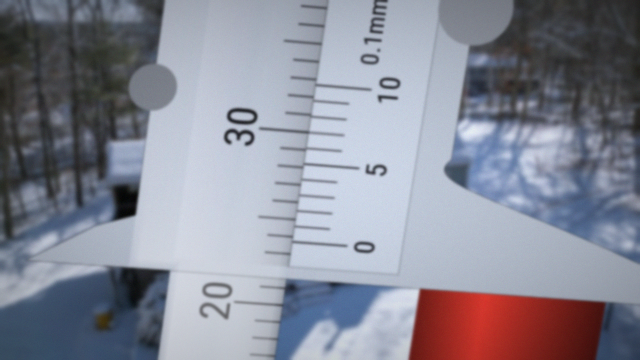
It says {"value": 23.7, "unit": "mm"}
